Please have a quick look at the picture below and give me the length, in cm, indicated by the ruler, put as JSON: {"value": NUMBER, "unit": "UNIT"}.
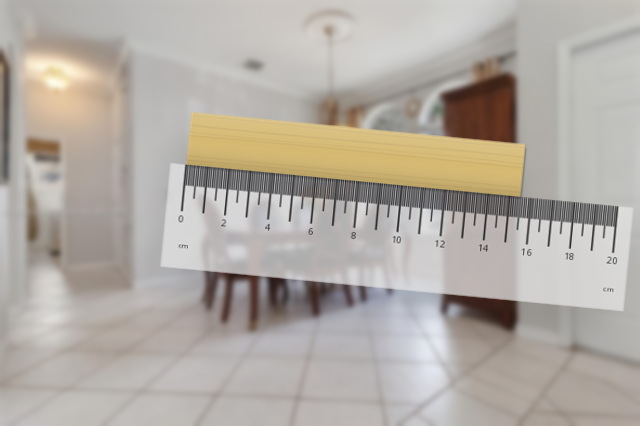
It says {"value": 15.5, "unit": "cm"}
